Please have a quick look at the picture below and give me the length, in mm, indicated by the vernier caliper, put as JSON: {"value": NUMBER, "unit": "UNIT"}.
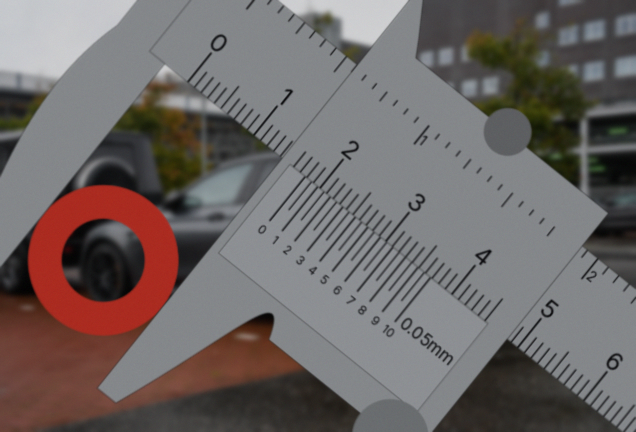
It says {"value": 17.8, "unit": "mm"}
